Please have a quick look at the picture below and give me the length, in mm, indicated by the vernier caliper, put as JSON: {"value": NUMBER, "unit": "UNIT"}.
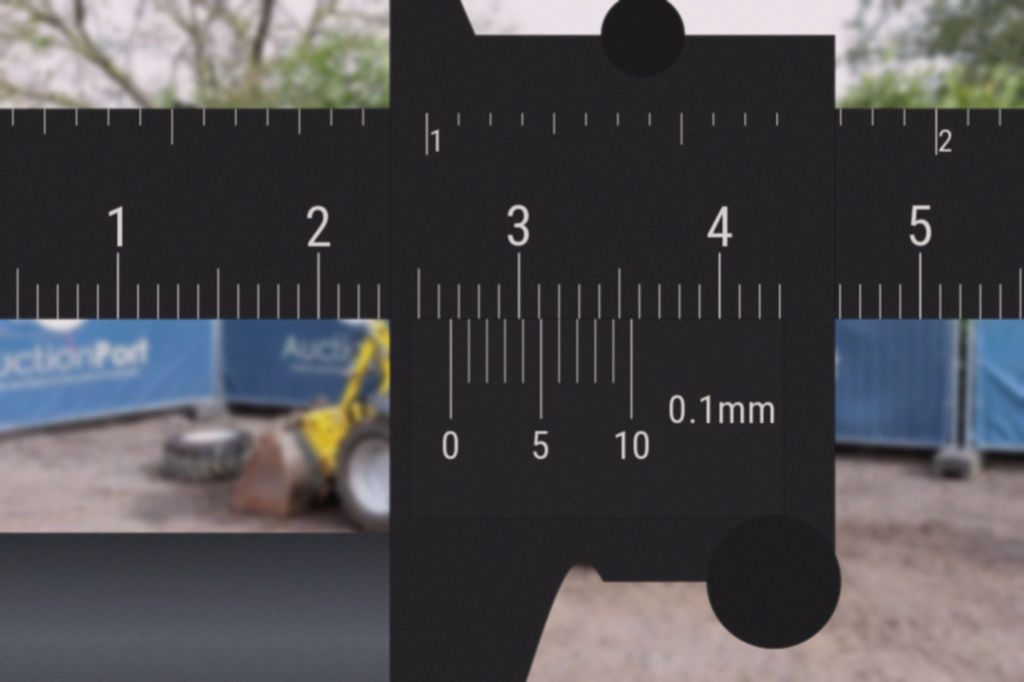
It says {"value": 26.6, "unit": "mm"}
